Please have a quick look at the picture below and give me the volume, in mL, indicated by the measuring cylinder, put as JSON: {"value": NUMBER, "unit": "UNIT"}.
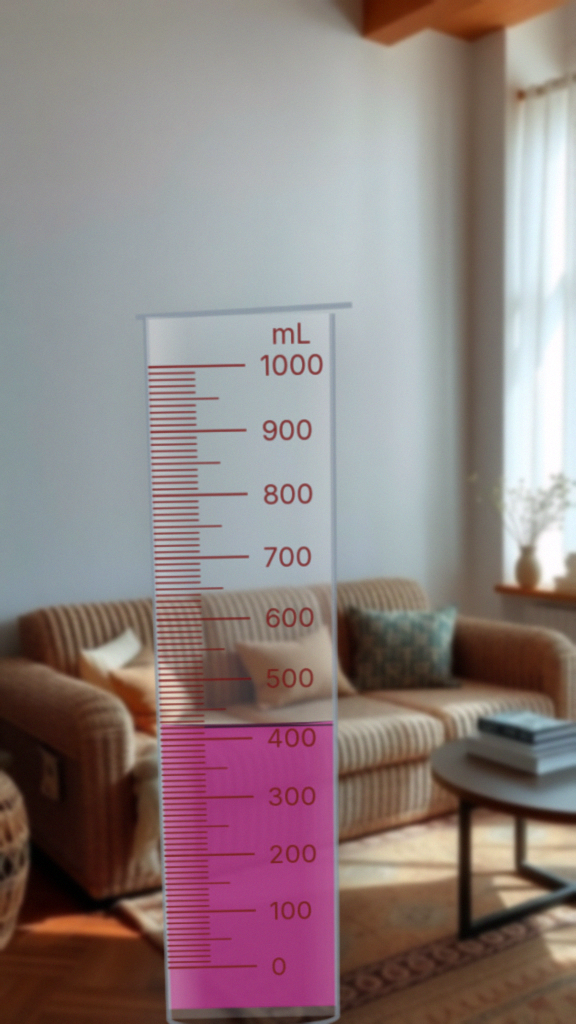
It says {"value": 420, "unit": "mL"}
